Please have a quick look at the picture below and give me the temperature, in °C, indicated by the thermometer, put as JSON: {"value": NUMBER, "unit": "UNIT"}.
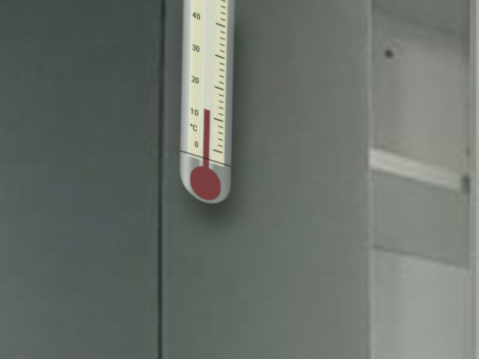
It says {"value": 12, "unit": "°C"}
